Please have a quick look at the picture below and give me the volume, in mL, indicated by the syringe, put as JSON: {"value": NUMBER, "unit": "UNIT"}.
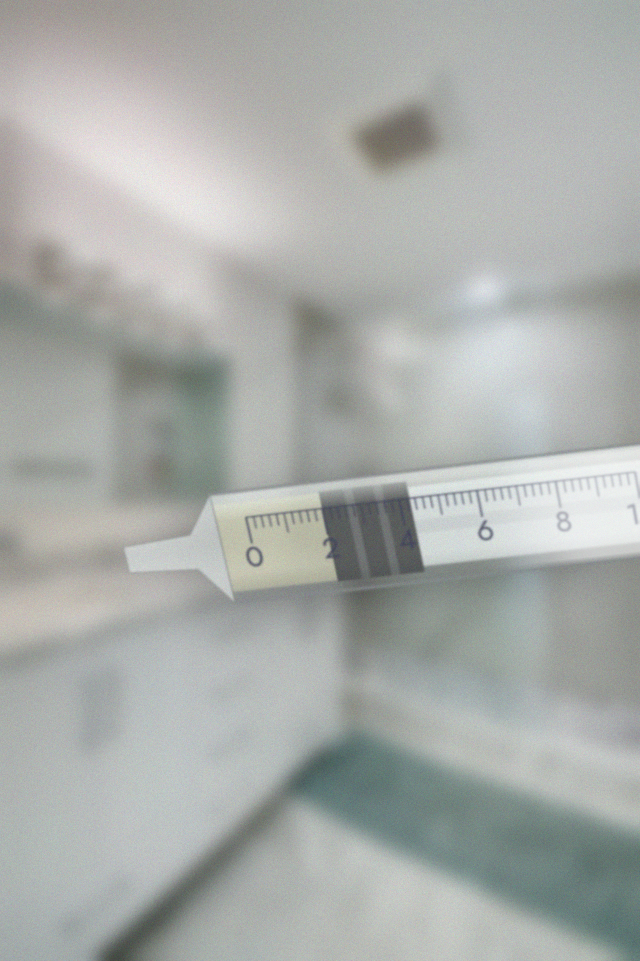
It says {"value": 2, "unit": "mL"}
